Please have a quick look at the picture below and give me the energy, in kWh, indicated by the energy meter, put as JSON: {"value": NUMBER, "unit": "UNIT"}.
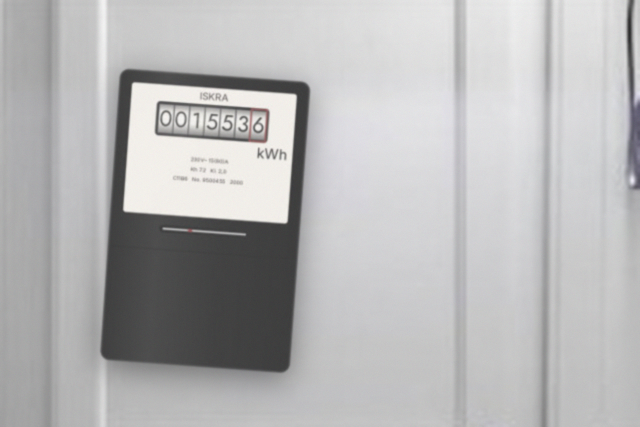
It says {"value": 1553.6, "unit": "kWh"}
